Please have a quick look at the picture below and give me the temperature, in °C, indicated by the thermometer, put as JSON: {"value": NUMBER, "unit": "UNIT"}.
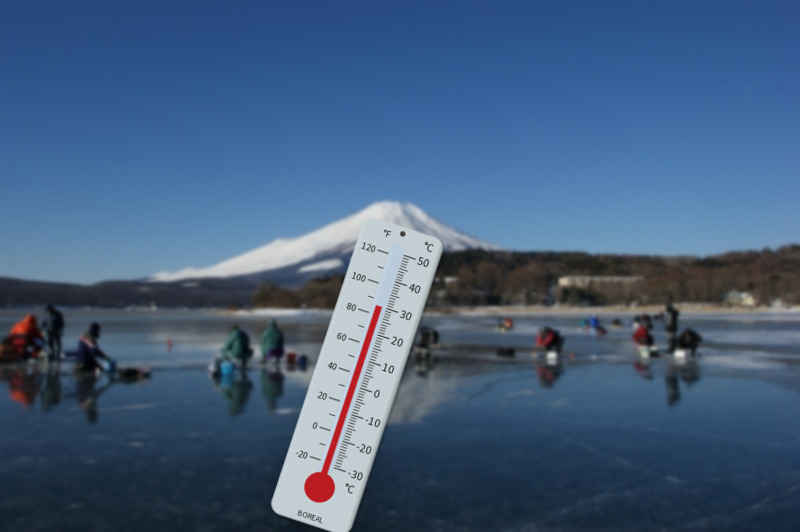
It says {"value": 30, "unit": "°C"}
